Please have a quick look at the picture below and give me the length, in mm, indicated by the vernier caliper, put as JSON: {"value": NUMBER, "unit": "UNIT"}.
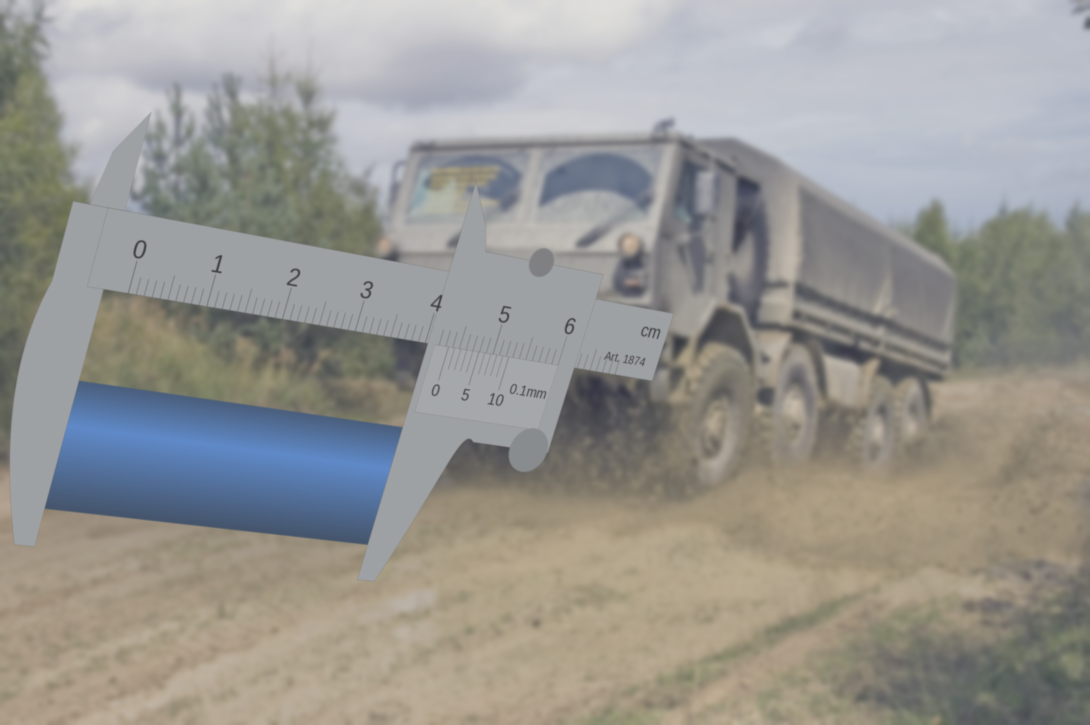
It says {"value": 43.4, "unit": "mm"}
